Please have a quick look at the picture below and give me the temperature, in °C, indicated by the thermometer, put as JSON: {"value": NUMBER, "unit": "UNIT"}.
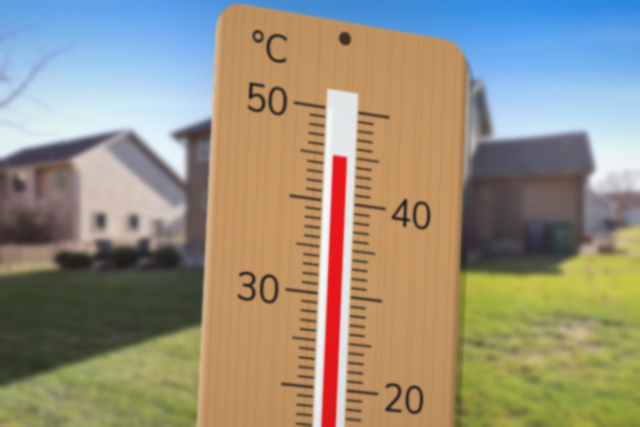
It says {"value": 45, "unit": "°C"}
